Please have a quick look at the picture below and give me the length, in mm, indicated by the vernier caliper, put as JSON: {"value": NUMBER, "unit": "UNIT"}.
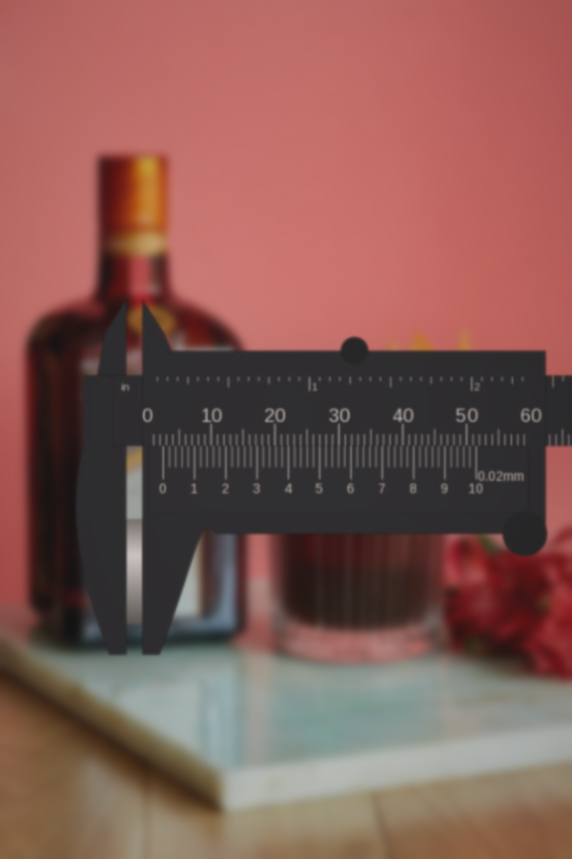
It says {"value": 2.5, "unit": "mm"}
